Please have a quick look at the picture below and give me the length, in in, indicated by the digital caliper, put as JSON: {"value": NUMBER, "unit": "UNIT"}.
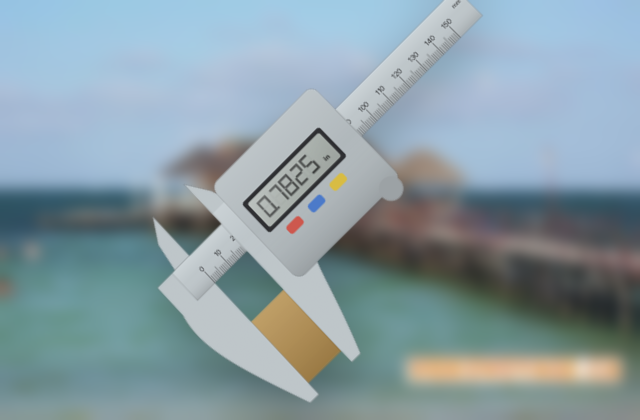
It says {"value": 0.7825, "unit": "in"}
